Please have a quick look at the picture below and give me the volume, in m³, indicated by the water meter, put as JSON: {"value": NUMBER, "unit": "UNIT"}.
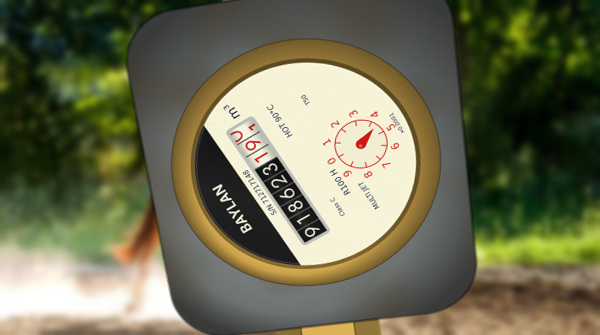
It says {"value": 918623.1904, "unit": "m³"}
